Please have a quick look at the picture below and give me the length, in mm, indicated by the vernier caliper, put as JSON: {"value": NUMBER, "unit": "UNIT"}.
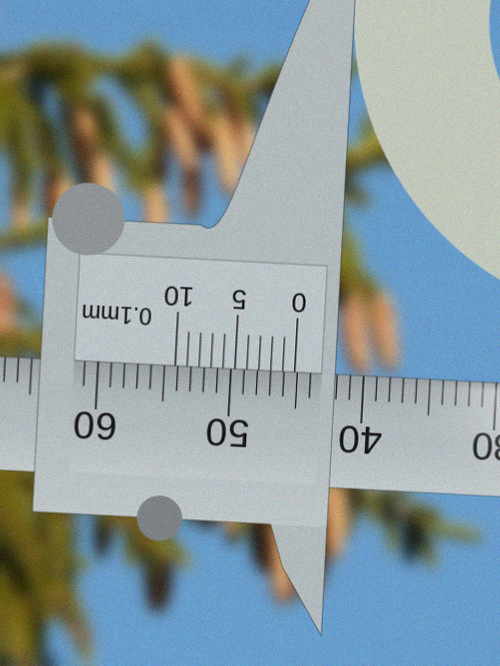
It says {"value": 45.2, "unit": "mm"}
